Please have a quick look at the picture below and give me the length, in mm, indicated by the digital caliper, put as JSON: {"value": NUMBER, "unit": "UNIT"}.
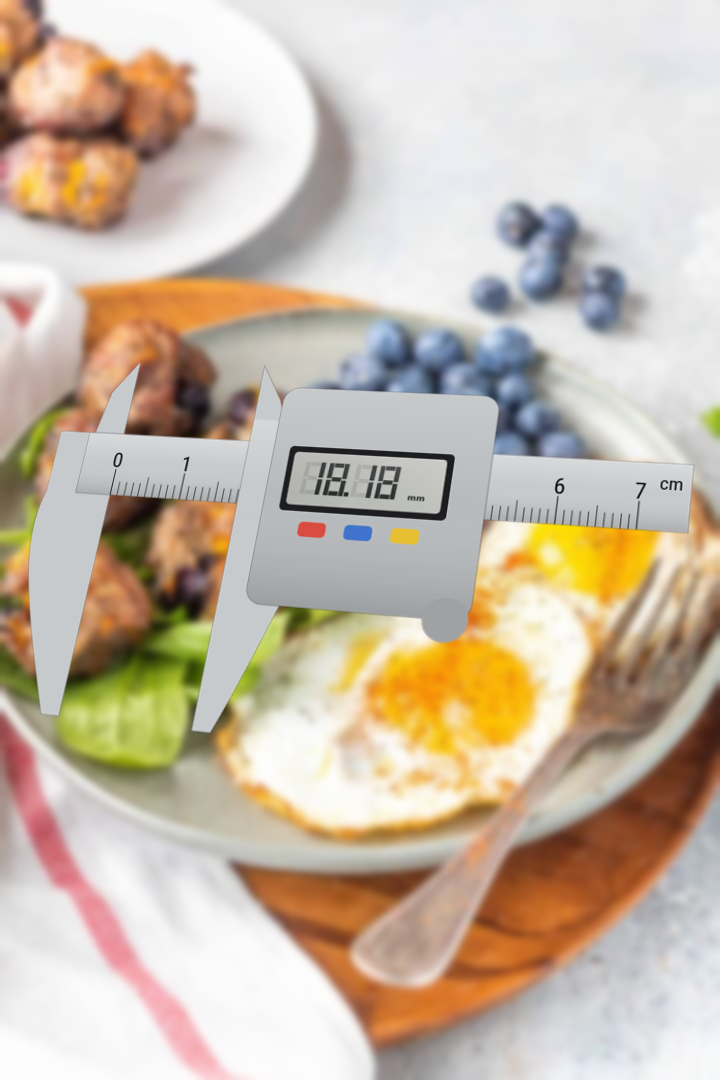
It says {"value": 18.18, "unit": "mm"}
